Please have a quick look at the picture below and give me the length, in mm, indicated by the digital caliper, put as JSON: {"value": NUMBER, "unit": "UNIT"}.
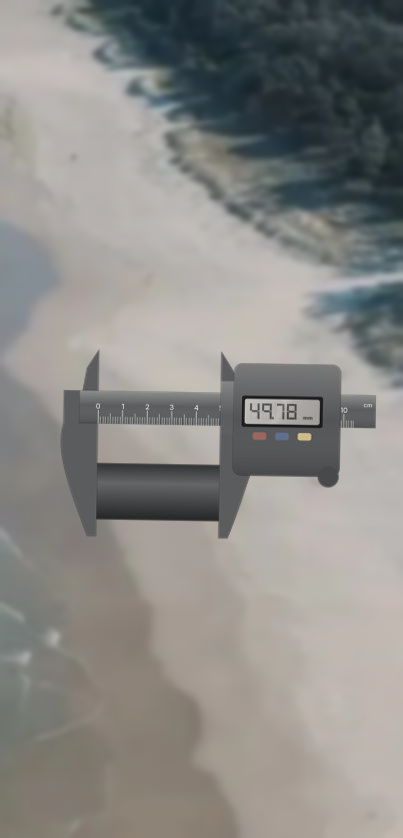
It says {"value": 49.78, "unit": "mm"}
